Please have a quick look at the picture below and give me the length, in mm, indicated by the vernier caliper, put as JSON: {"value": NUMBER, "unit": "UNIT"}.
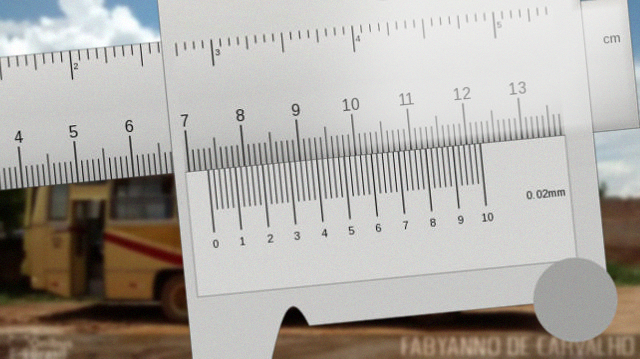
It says {"value": 73.4, "unit": "mm"}
